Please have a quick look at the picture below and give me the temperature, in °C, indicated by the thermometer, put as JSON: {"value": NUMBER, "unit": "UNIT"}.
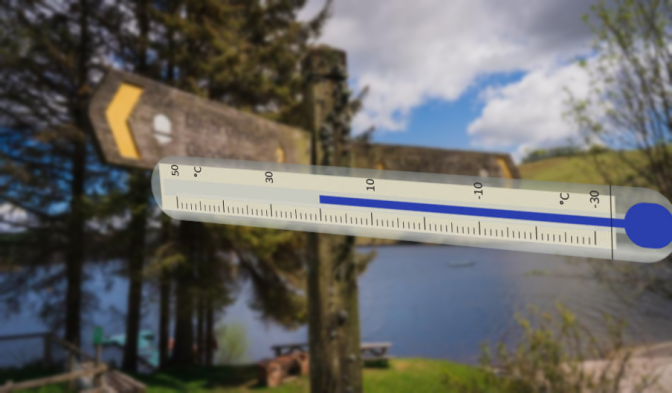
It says {"value": 20, "unit": "°C"}
